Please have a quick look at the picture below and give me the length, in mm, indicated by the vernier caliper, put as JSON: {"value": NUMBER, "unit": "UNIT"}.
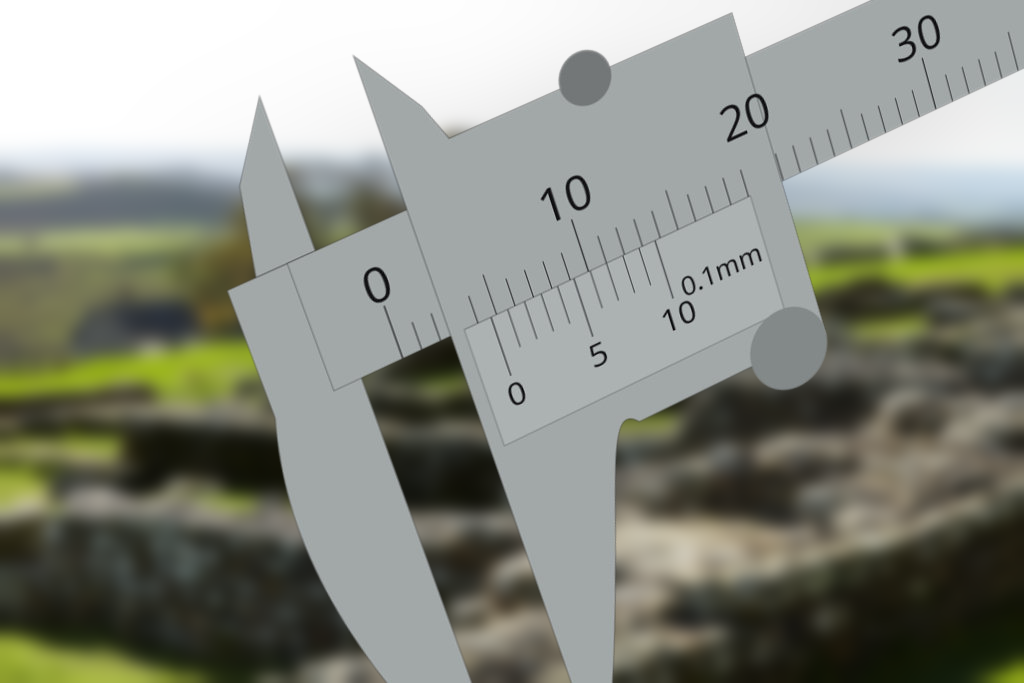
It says {"value": 4.7, "unit": "mm"}
